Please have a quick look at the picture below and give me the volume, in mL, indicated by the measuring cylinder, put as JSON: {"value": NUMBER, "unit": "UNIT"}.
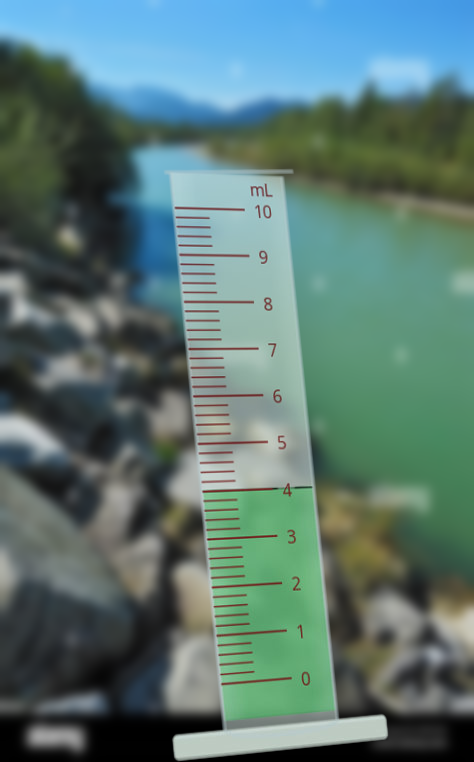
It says {"value": 4, "unit": "mL"}
